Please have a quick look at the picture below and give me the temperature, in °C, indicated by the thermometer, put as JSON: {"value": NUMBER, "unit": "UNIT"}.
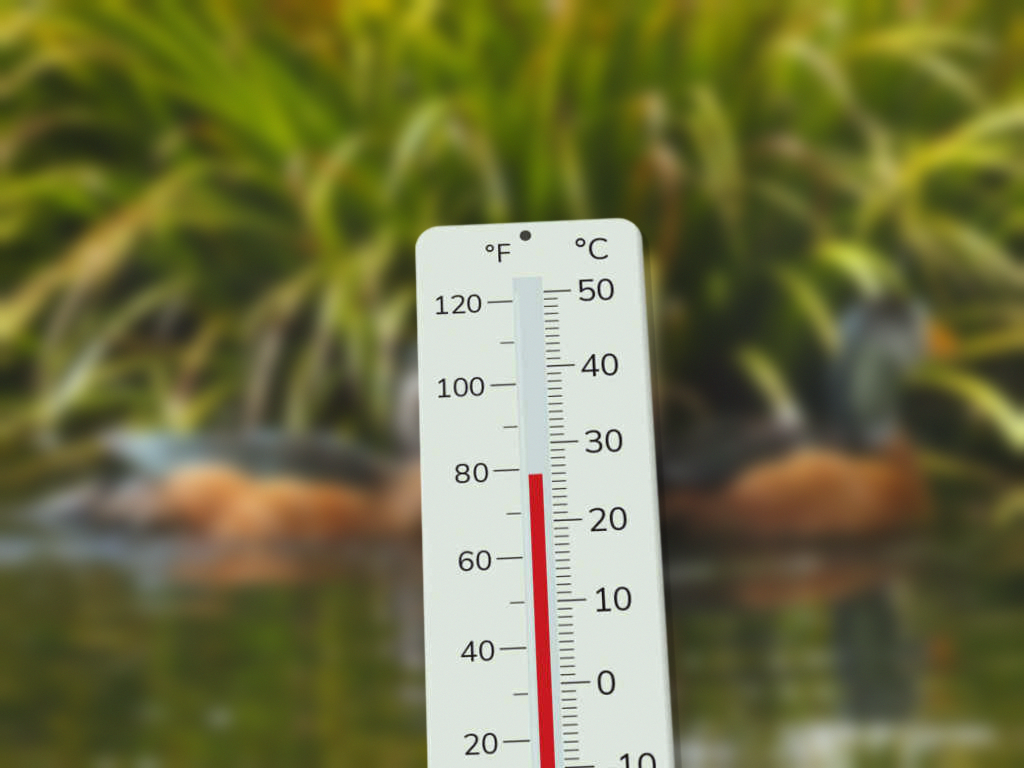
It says {"value": 26, "unit": "°C"}
